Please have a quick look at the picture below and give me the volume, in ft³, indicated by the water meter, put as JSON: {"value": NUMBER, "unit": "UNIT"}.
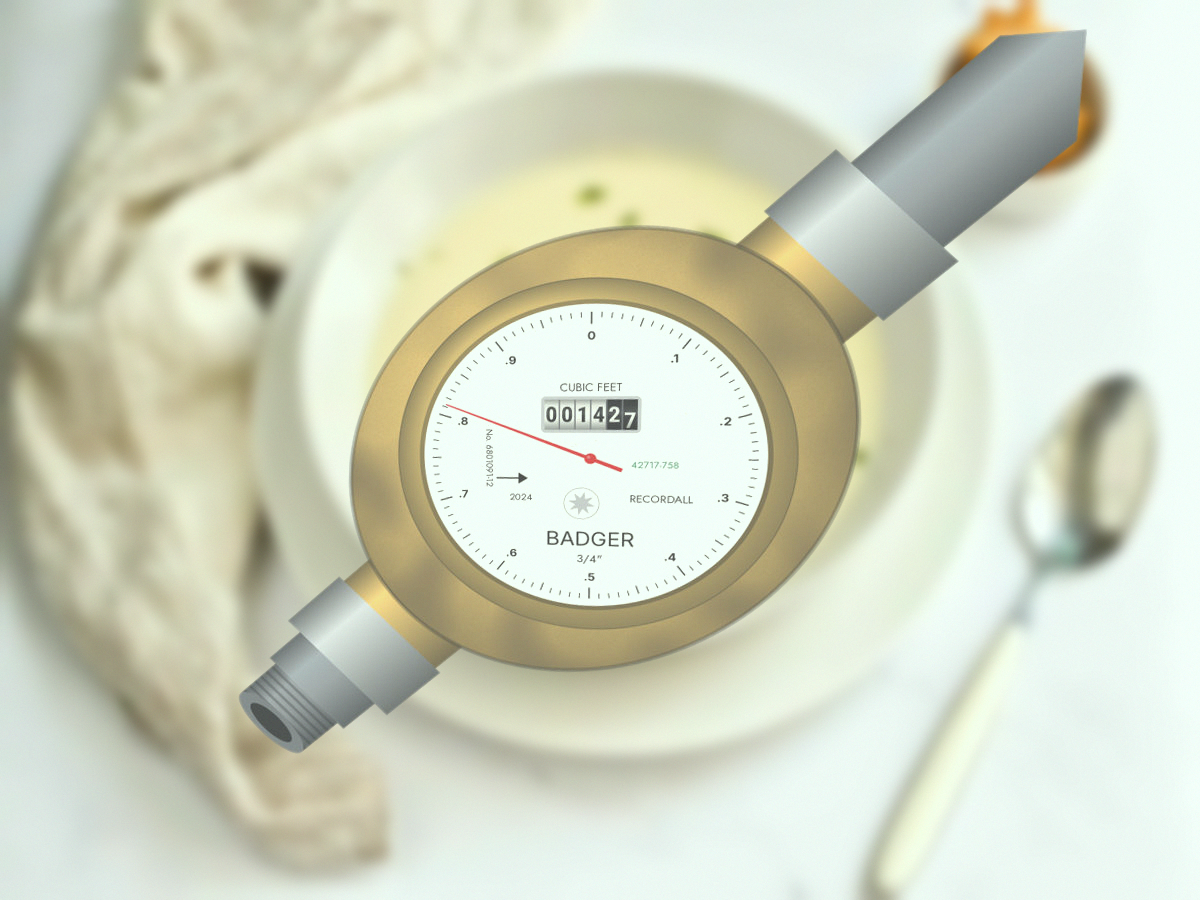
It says {"value": 1426.81, "unit": "ft³"}
